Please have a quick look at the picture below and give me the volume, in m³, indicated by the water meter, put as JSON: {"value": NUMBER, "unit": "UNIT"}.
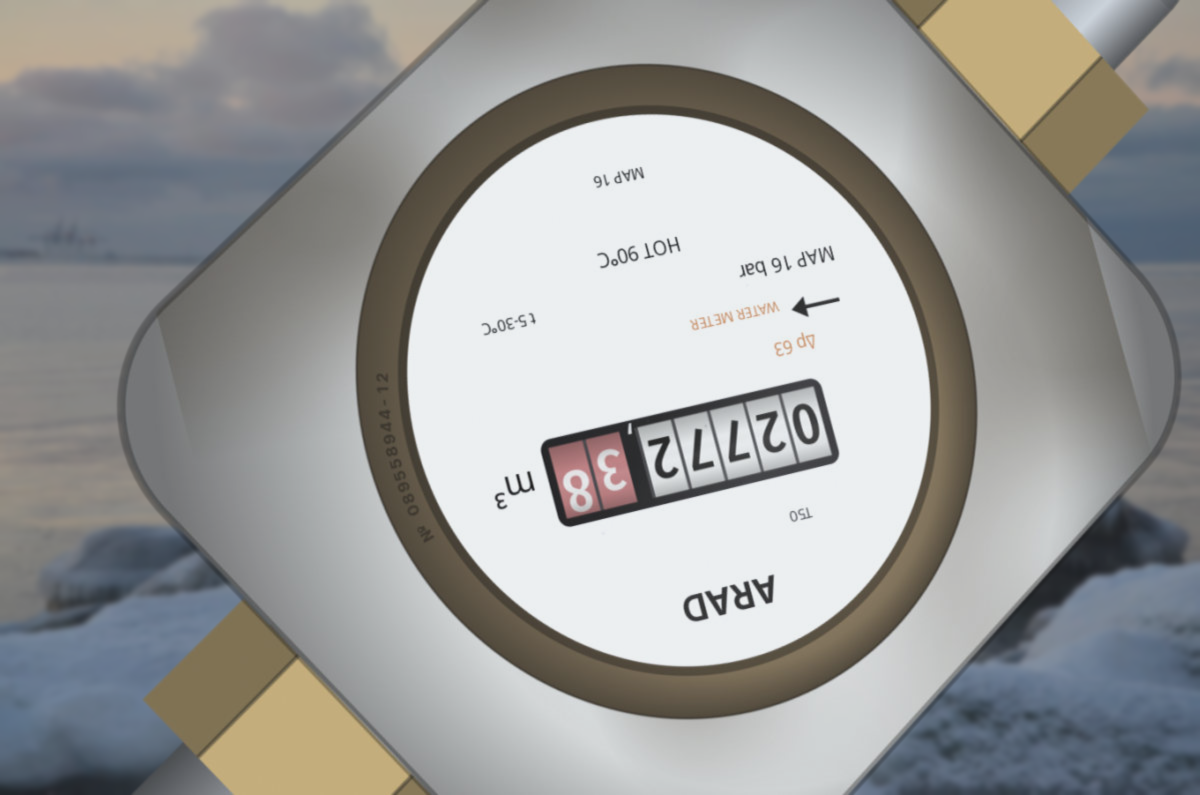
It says {"value": 2772.38, "unit": "m³"}
